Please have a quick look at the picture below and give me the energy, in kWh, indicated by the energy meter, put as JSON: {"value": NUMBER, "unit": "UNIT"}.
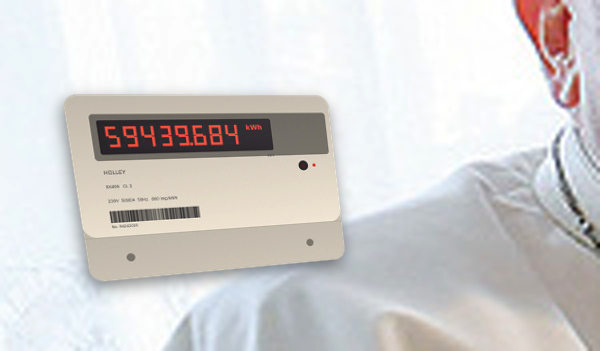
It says {"value": 59439.684, "unit": "kWh"}
